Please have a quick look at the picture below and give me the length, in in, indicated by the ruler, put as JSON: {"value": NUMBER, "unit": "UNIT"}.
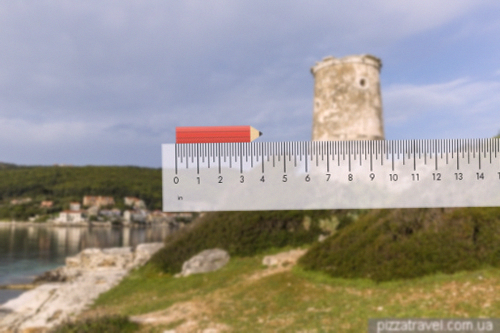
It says {"value": 4, "unit": "in"}
